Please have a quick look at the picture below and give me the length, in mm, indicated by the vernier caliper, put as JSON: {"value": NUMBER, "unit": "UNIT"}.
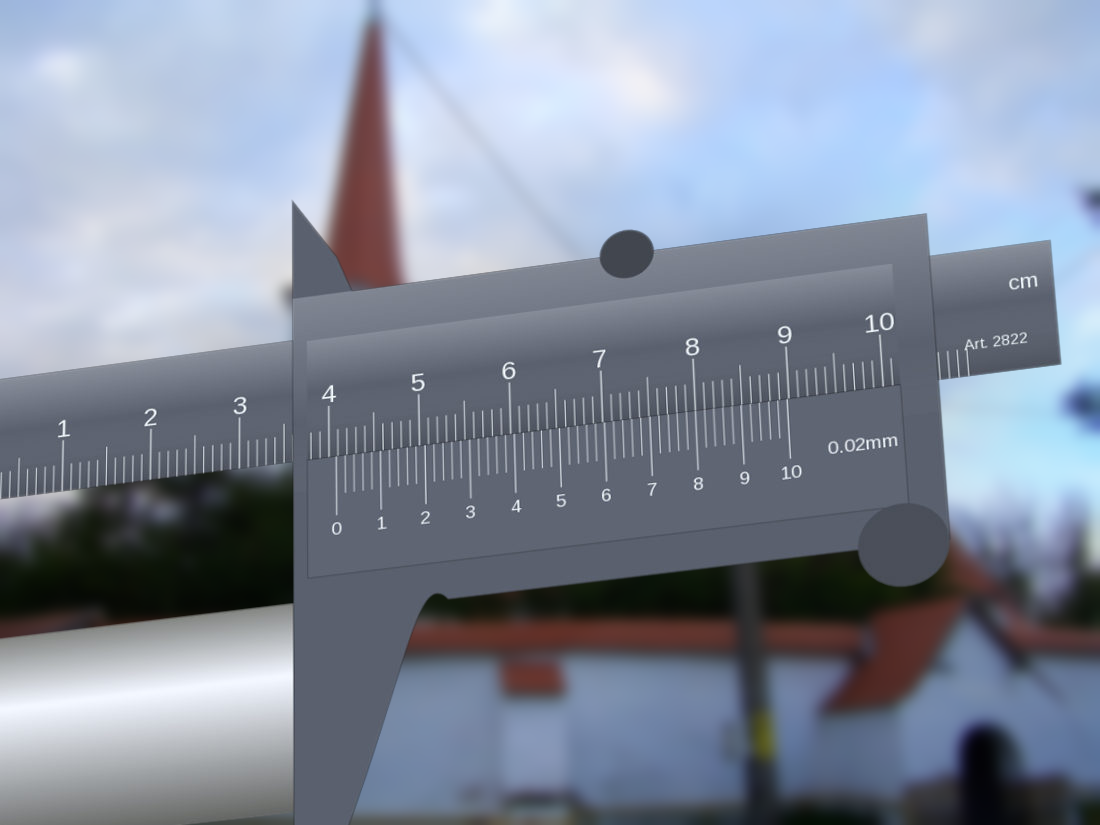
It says {"value": 40.8, "unit": "mm"}
